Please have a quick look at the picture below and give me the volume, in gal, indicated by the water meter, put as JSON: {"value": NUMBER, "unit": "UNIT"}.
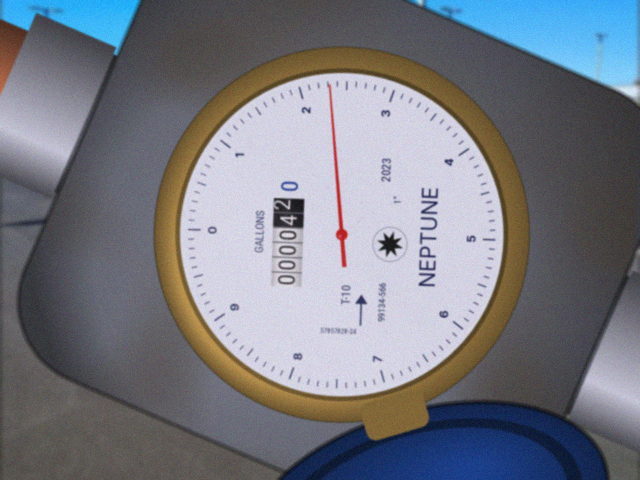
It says {"value": 422.3, "unit": "gal"}
